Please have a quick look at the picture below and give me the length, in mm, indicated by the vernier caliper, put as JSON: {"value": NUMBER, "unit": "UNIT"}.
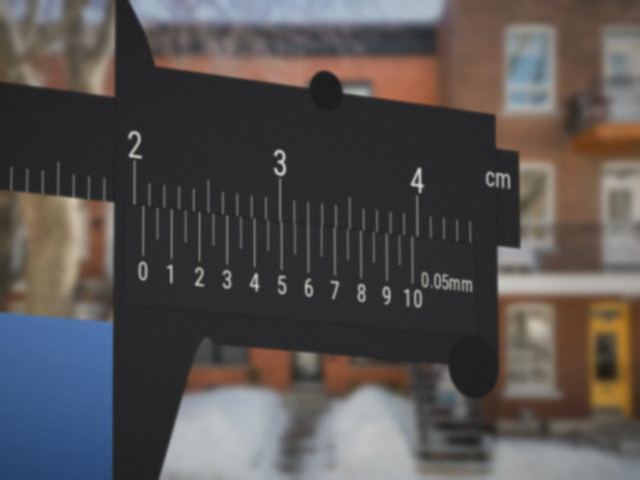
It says {"value": 20.6, "unit": "mm"}
